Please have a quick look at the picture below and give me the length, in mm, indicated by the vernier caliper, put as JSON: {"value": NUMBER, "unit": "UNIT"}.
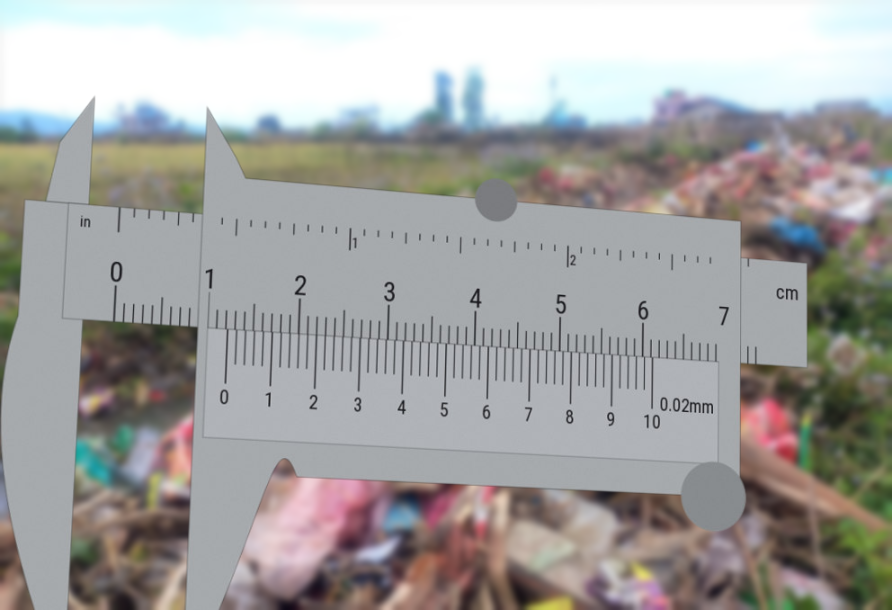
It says {"value": 12.2, "unit": "mm"}
